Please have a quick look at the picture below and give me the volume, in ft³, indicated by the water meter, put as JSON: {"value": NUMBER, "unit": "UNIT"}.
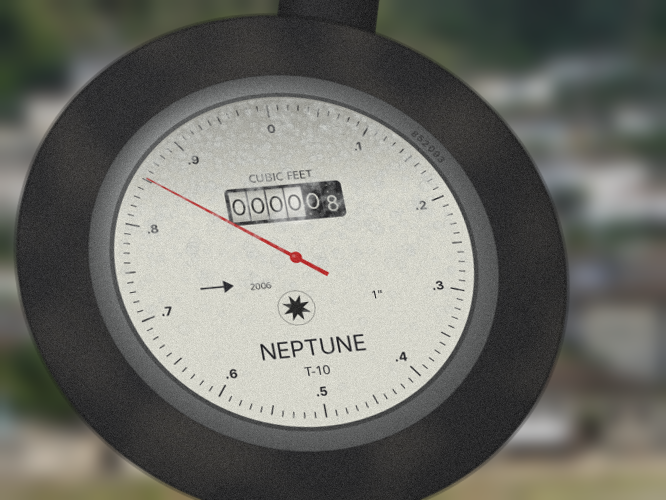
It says {"value": 7.85, "unit": "ft³"}
